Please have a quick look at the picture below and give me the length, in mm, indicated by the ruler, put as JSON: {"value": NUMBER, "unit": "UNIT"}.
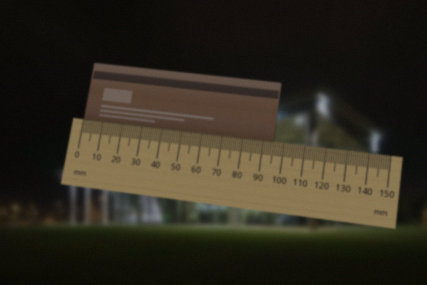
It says {"value": 95, "unit": "mm"}
